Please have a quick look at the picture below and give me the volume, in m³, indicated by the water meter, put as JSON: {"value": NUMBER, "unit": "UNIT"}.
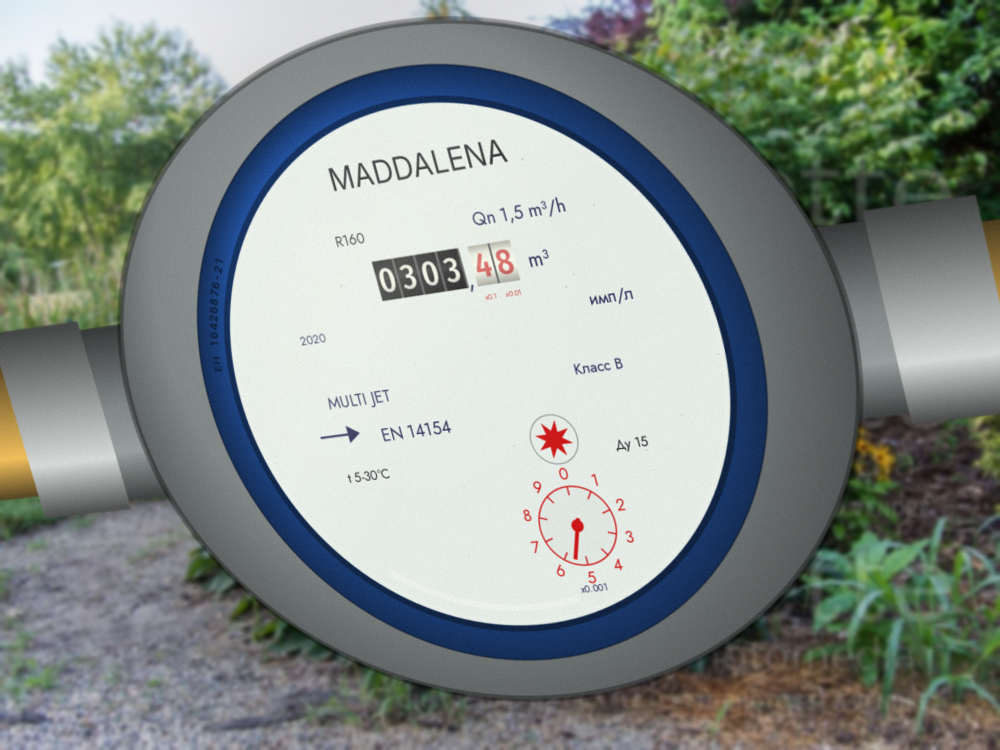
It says {"value": 303.485, "unit": "m³"}
